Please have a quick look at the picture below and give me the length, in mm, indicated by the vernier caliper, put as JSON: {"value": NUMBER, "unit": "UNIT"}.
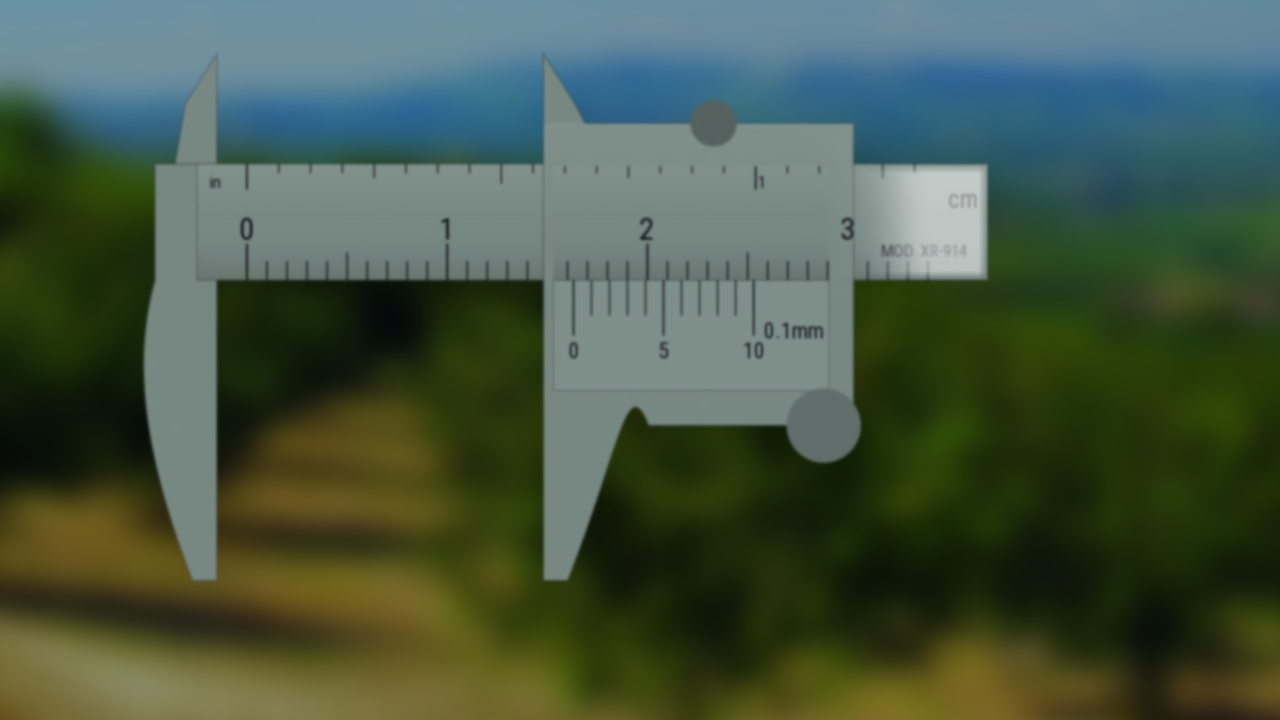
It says {"value": 16.3, "unit": "mm"}
